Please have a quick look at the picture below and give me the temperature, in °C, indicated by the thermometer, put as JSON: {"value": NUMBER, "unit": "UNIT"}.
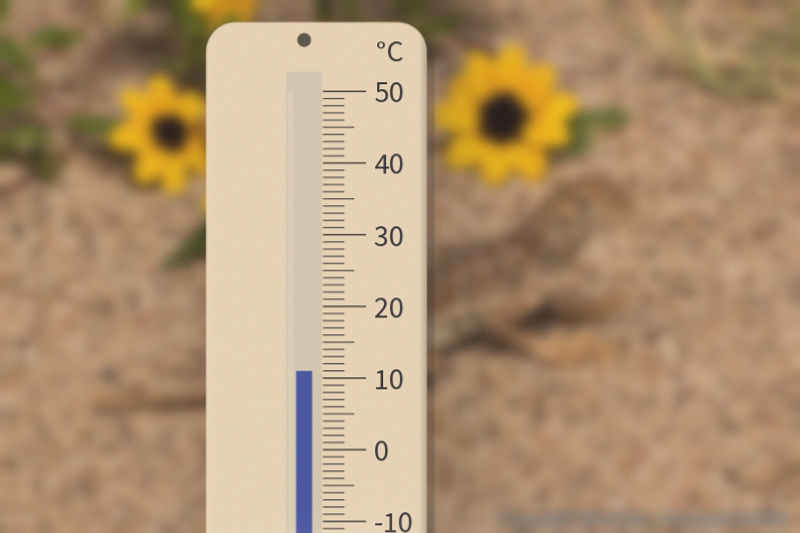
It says {"value": 11, "unit": "°C"}
